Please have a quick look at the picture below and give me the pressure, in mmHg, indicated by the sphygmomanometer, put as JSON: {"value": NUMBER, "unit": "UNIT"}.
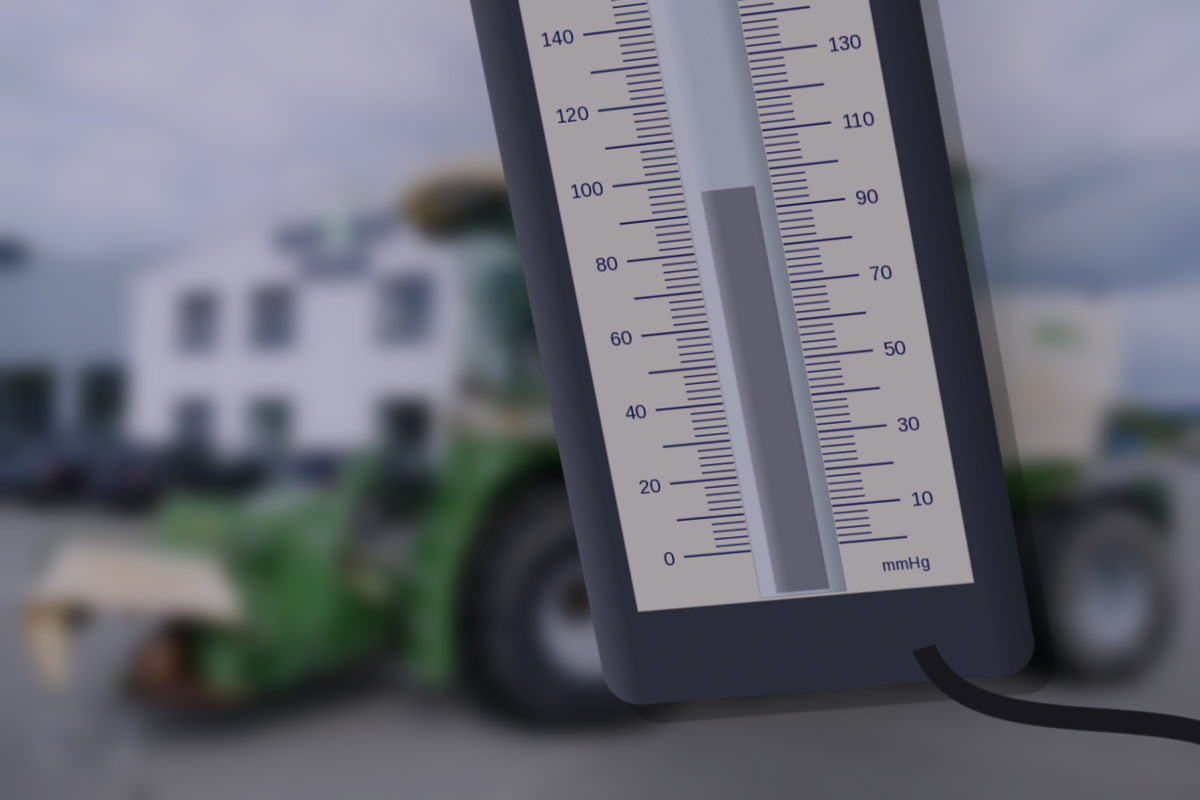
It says {"value": 96, "unit": "mmHg"}
